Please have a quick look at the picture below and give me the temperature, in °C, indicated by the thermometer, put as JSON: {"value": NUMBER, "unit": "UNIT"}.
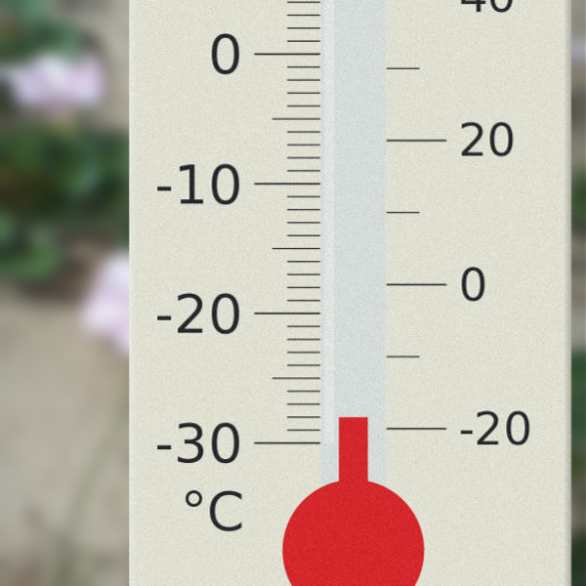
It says {"value": -28, "unit": "°C"}
